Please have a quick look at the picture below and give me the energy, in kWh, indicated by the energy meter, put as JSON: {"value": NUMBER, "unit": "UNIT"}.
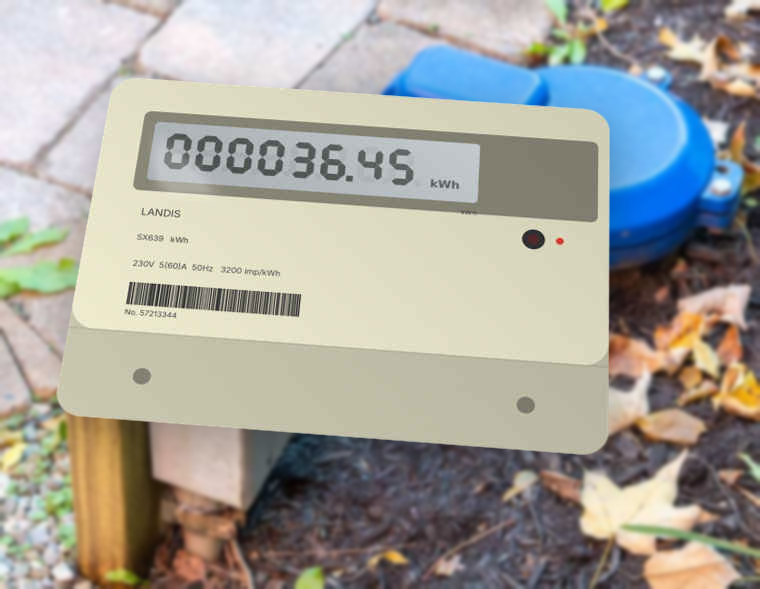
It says {"value": 36.45, "unit": "kWh"}
